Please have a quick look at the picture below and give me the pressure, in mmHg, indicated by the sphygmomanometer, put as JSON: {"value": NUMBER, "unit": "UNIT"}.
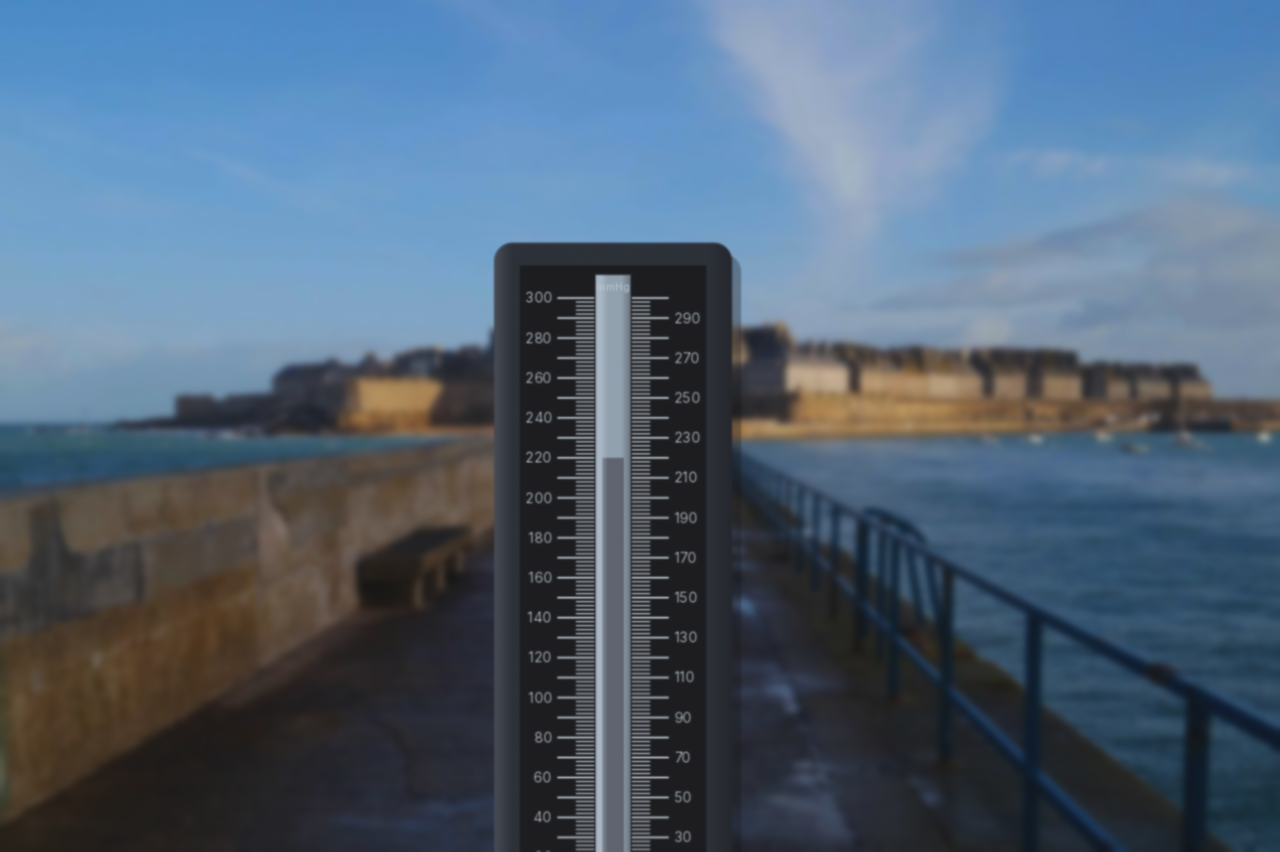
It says {"value": 220, "unit": "mmHg"}
